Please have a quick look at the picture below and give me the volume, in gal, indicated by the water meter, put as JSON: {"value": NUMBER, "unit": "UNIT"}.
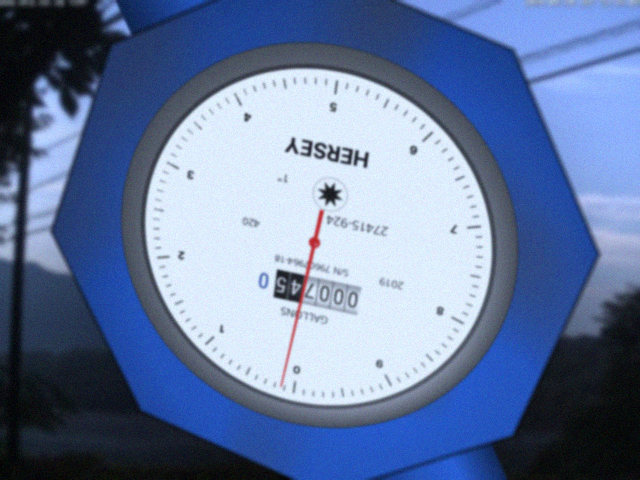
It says {"value": 7450.1, "unit": "gal"}
